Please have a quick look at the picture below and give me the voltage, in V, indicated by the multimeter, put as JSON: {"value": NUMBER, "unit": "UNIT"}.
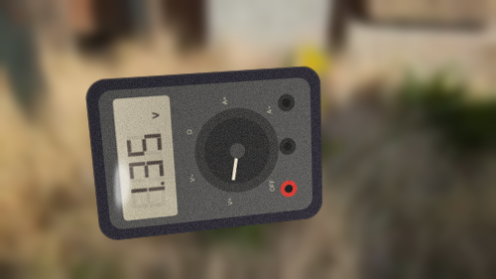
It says {"value": 1.35, "unit": "V"}
